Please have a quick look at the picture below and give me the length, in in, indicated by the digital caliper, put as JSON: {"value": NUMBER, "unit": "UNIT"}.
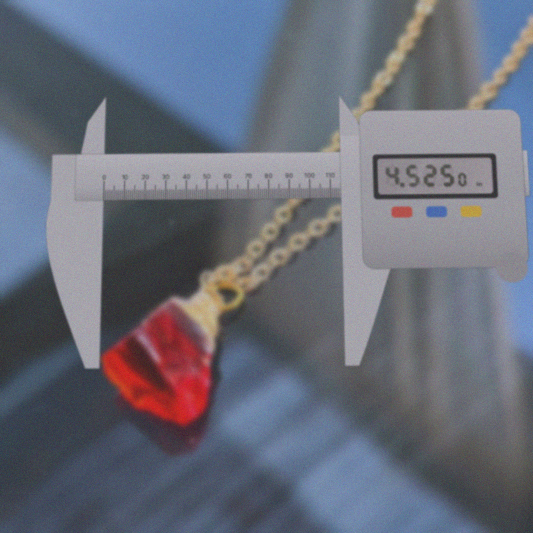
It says {"value": 4.5250, "unit": "in"}
